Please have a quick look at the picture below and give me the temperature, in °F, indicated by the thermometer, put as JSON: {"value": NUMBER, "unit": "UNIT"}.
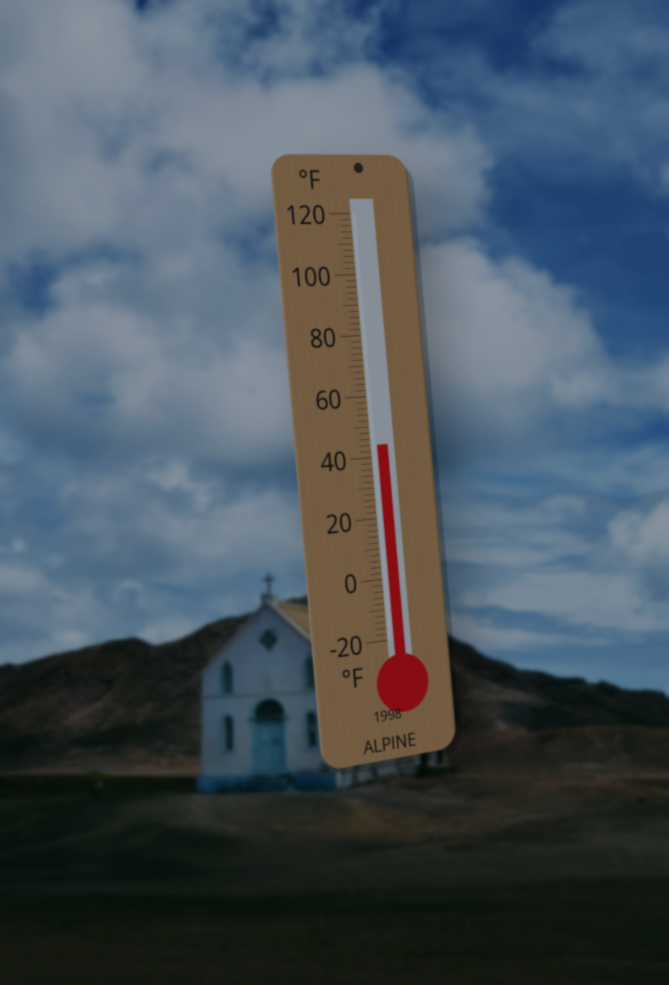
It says {"value": 44, "unit": "°F"}
